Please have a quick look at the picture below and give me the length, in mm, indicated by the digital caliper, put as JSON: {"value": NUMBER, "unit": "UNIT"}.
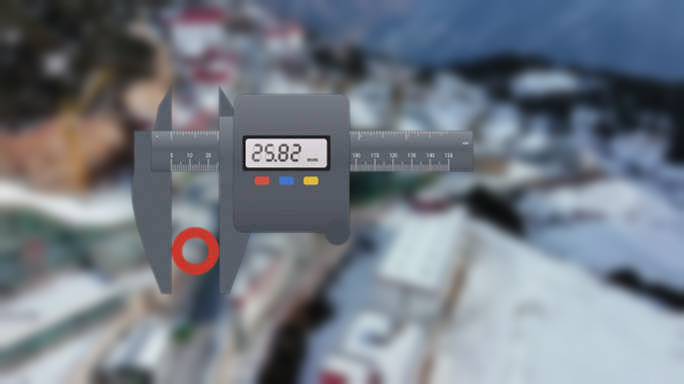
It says {"value": 25.82, "unit": "mm"}
